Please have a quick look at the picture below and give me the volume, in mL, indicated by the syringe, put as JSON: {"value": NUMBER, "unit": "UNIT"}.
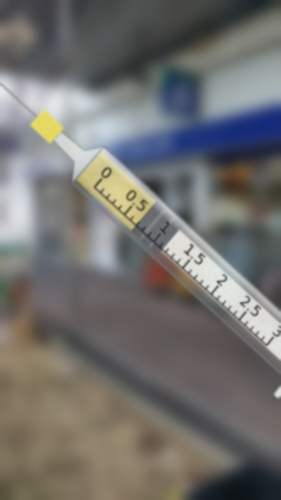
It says {"value": 0.7, "unit": "mL"}
